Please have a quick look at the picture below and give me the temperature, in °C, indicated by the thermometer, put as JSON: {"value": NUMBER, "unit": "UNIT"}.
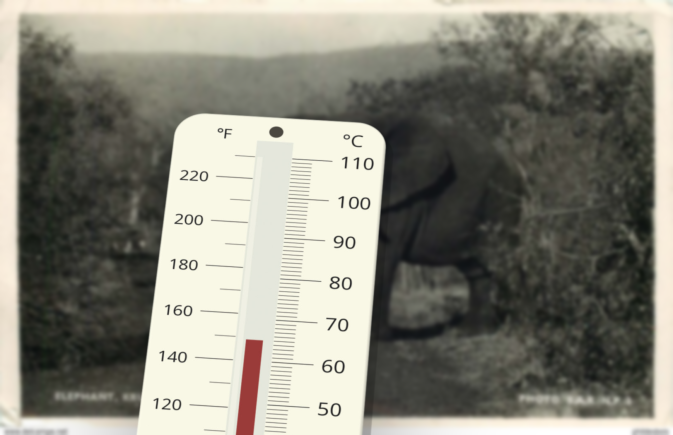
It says {"value": 65, "unit": "°C"}
